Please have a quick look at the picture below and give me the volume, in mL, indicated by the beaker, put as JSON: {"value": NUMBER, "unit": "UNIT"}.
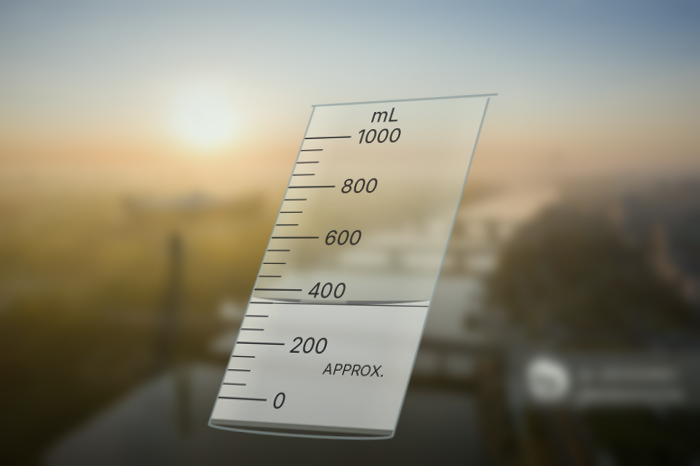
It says {"value": 350, "unit": "mL"}
